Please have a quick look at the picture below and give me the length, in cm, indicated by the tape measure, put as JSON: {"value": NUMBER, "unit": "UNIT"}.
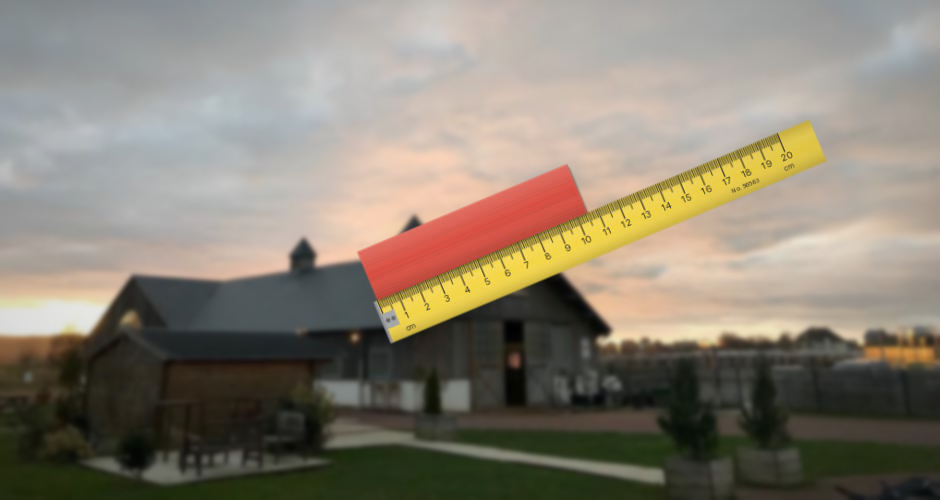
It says {"value": 10.5, "unit": "cm"}
